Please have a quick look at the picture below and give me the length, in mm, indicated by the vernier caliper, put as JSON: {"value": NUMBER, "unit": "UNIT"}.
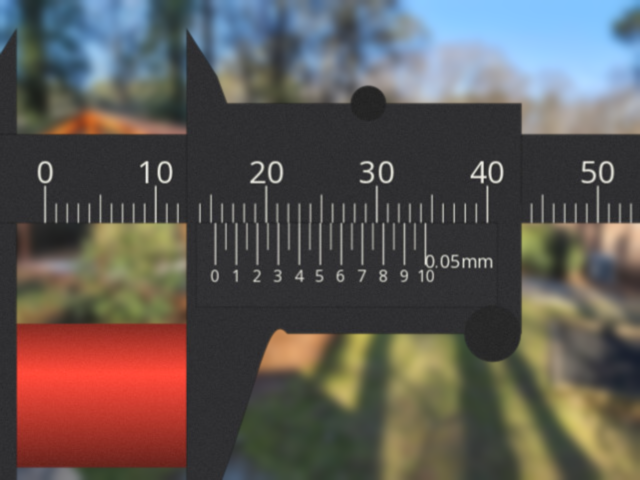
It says {"value": 15.4, "unit": "mm"}
